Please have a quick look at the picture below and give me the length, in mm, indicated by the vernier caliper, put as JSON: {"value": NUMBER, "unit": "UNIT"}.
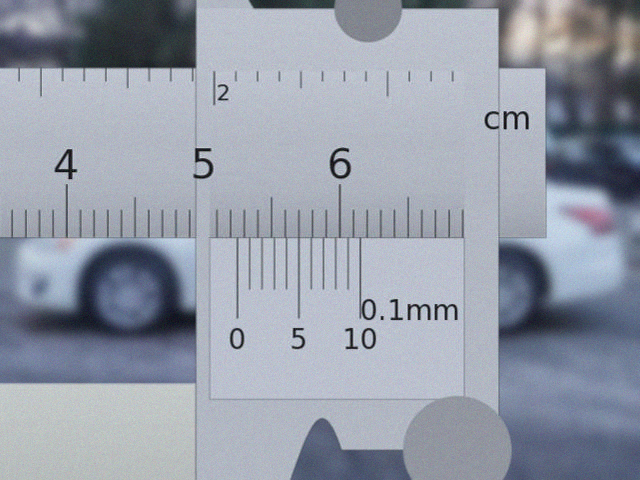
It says {"value": 52.5, "unit": "mm"}
